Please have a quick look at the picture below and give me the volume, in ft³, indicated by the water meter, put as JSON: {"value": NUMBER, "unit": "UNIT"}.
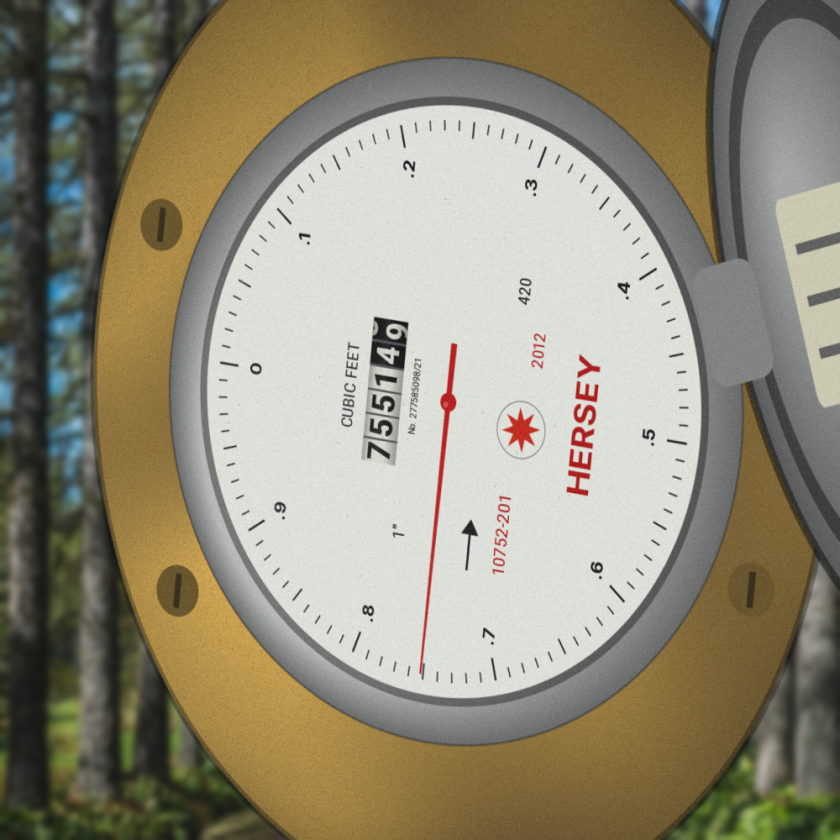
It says {"value": 755148.75, "unit": "ft³"}
